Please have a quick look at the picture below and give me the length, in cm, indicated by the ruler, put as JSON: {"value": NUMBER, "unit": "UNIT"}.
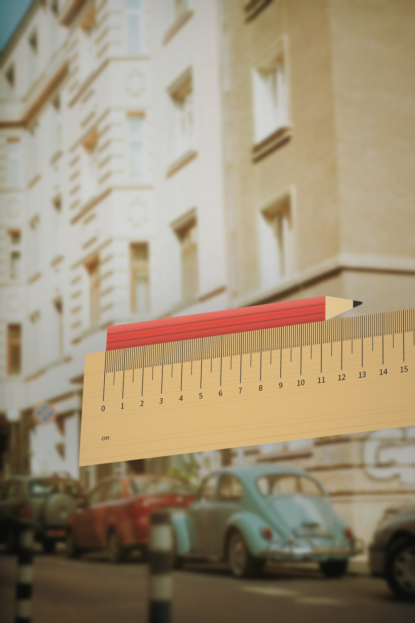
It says {"value": 13, "unit": "cm"}
